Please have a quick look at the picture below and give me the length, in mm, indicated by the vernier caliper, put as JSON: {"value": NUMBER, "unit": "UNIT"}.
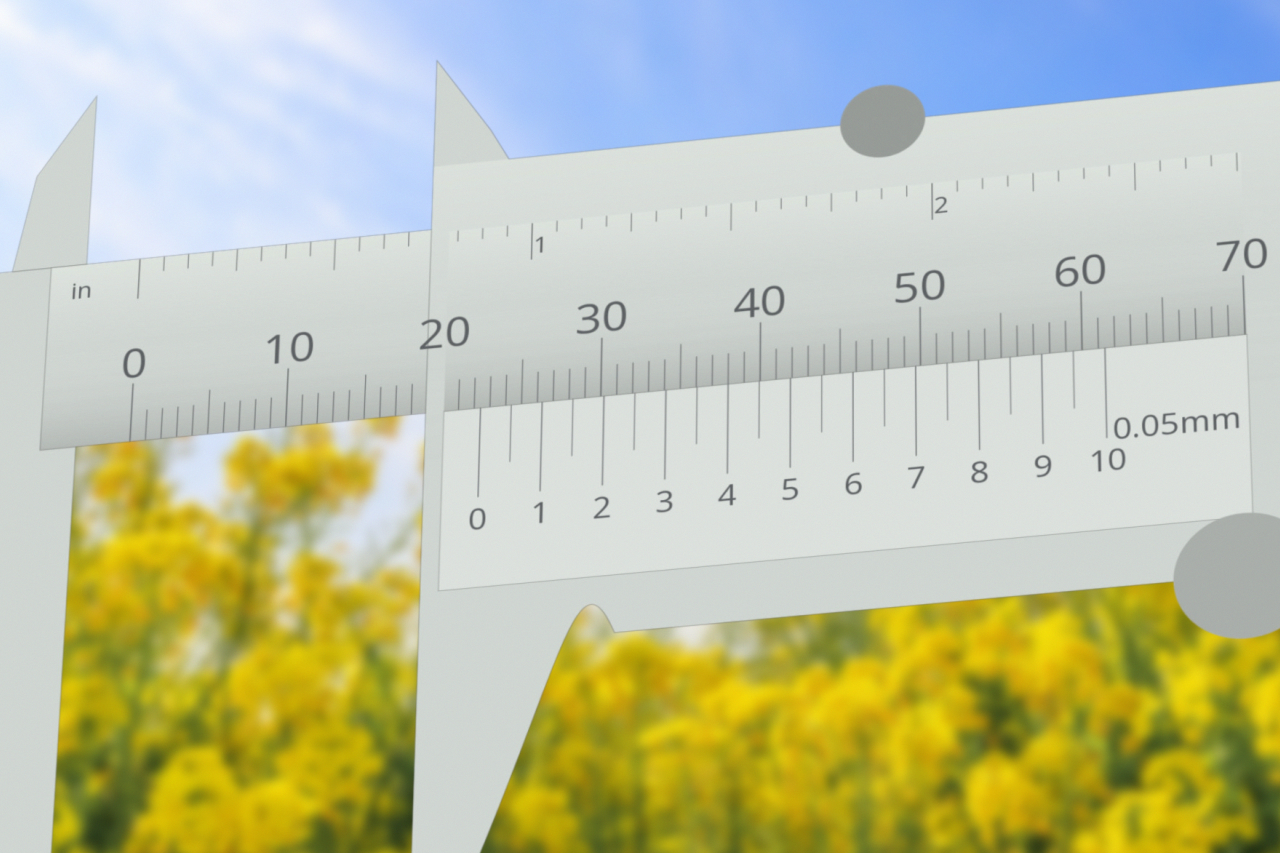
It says {"value": 22.4, "unit": "mm"}
